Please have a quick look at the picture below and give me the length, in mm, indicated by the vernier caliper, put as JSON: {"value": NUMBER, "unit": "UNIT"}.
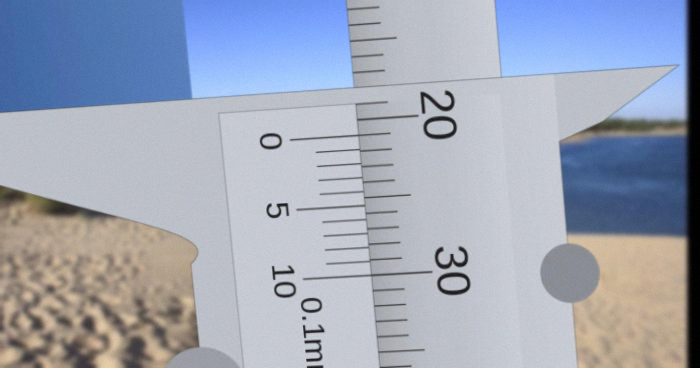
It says {"value": 21.0, "unit": "mm"}
